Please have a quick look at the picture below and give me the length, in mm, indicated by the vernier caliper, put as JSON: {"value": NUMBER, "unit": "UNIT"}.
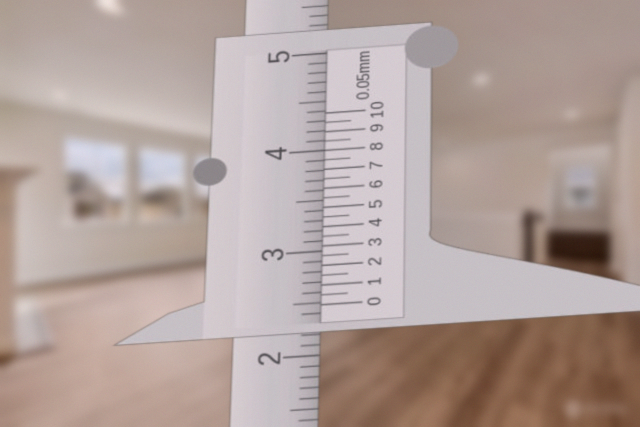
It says {"value": 24.8, "unit": "mm"}
